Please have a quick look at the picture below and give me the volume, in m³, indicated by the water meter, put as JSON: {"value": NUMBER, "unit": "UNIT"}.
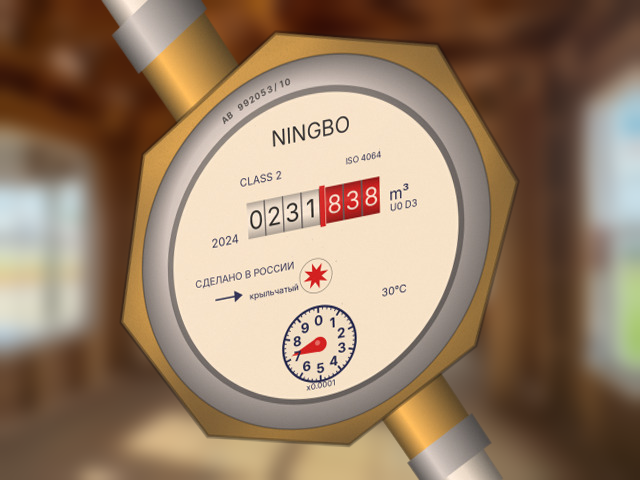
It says {"value": 231.8387, "unit": "m³"}
